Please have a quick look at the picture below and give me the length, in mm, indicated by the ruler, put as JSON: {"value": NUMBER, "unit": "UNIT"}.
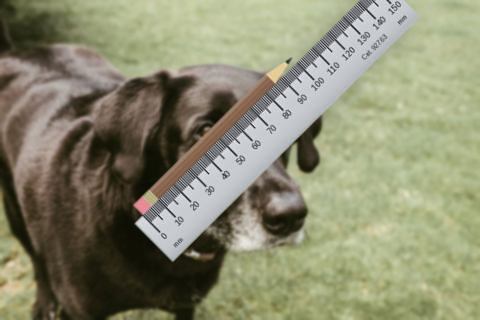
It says {"value": 100, "unit": "mm"}
